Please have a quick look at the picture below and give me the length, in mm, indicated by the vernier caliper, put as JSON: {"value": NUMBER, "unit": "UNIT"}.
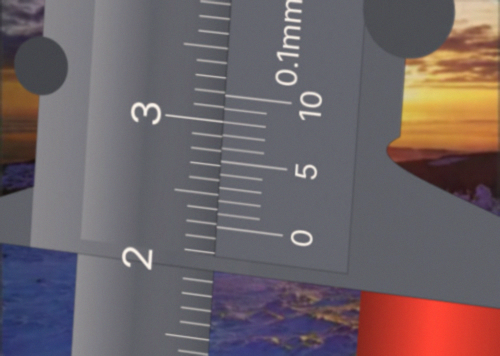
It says {"value": 22.8, "unit": "mm"}
